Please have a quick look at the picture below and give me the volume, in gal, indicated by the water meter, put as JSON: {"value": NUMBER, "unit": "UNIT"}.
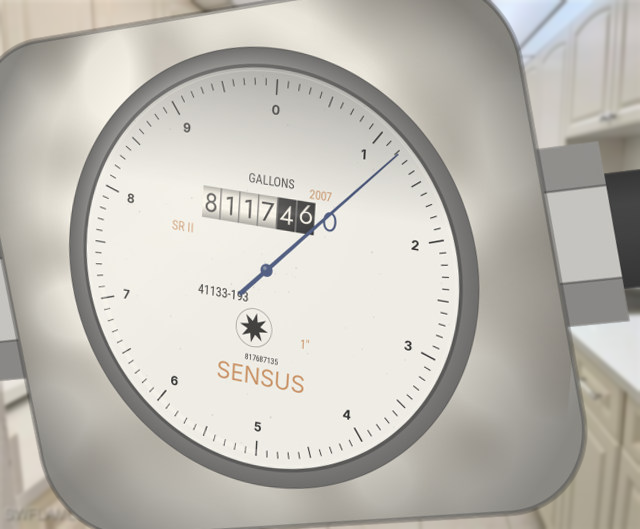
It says {"value": 8117461.2, "unit": "gal"}
